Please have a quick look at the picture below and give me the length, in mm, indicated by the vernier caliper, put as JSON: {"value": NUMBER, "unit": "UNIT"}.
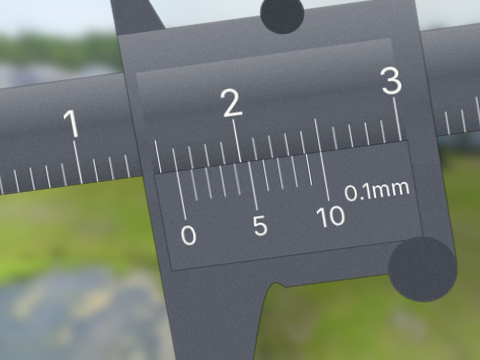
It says {"value": 16.0, "unit": "mm"}
